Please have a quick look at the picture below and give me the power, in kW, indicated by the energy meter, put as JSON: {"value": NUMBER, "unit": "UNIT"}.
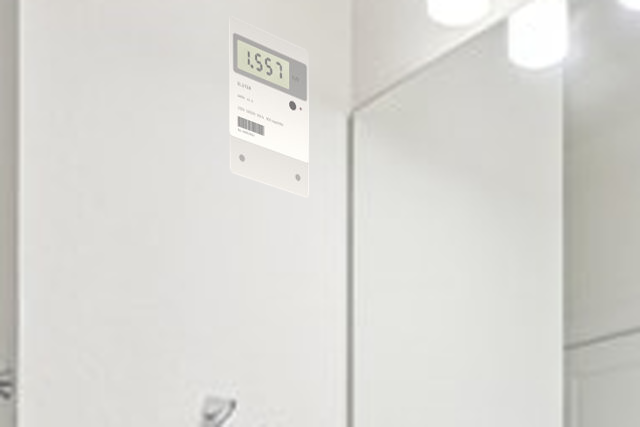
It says {"value": 1.557, "unit": "kW"}
